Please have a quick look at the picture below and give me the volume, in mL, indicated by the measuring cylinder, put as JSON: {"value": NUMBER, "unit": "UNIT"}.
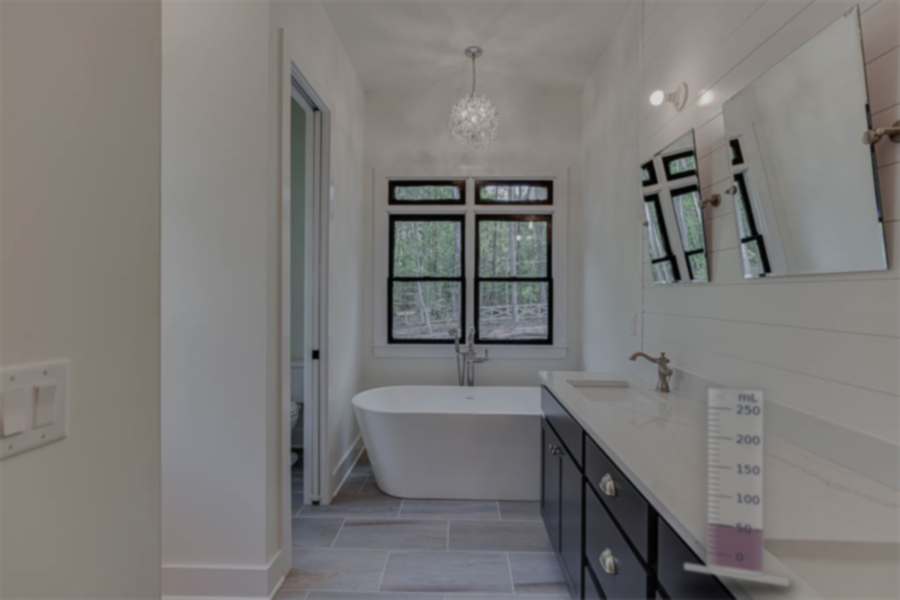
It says {"value": 50, "unit": "mL"}
